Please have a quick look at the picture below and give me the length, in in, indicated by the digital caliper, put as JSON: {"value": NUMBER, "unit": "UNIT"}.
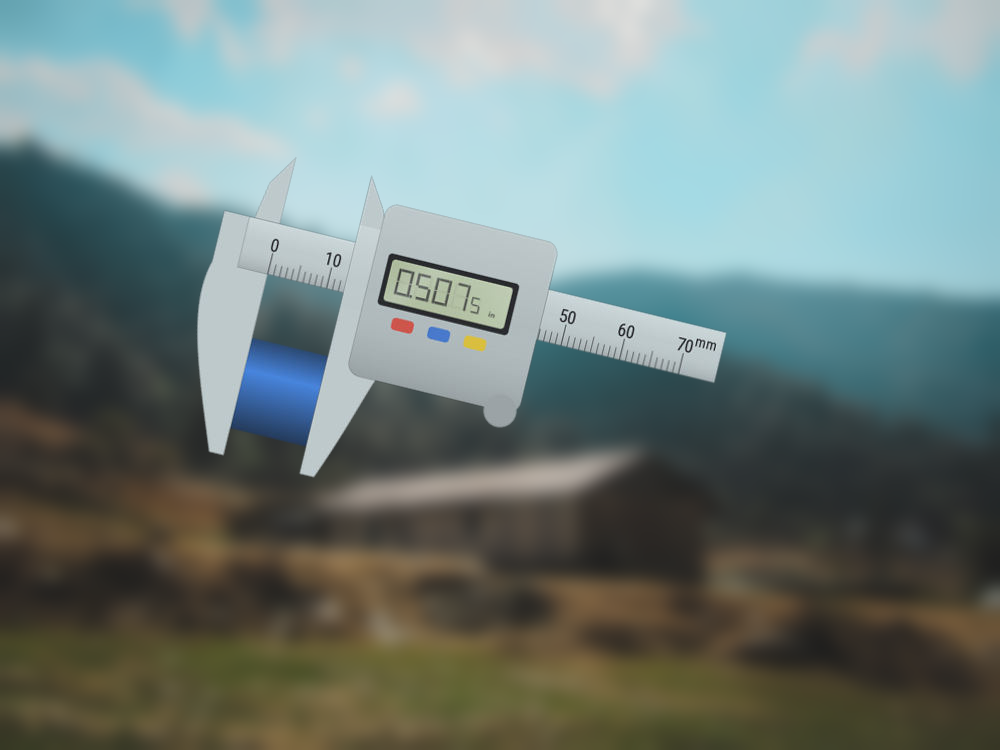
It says {"value": 0.5075, "unit": "in"}
